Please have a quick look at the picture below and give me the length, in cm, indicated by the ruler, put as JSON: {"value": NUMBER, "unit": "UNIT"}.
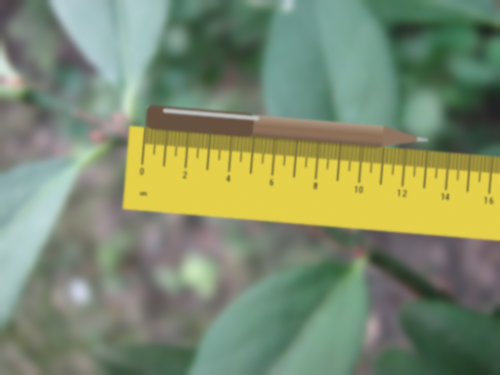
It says {"value": 13, "unit": "cm"}
